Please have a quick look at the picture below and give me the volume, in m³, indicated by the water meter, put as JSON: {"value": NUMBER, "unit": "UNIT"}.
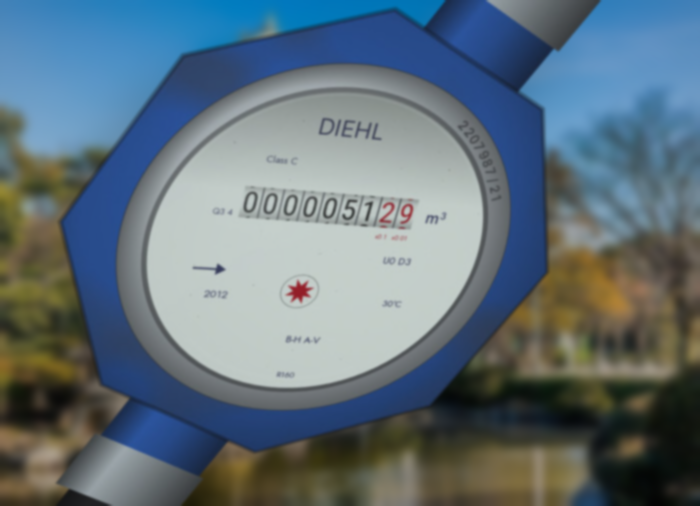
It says {"value": 51.29, "unit": "m³"}
